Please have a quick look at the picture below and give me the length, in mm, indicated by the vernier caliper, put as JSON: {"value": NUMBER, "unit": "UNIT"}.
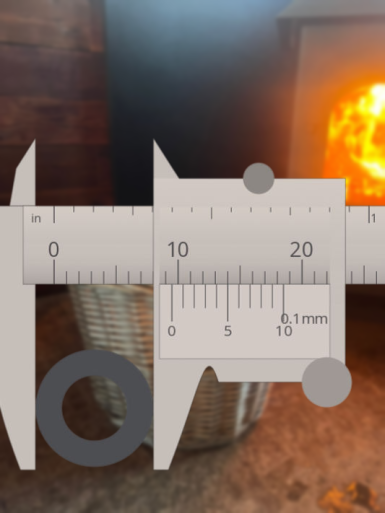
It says {"value": 9.5, "unit": "mm"}
